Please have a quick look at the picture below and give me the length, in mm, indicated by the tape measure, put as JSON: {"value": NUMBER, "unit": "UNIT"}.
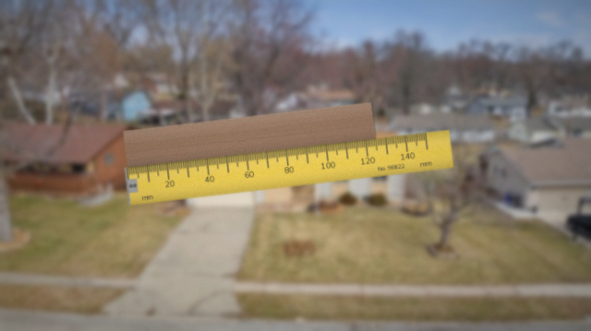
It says {"value": 125, "unit": "mm"}
